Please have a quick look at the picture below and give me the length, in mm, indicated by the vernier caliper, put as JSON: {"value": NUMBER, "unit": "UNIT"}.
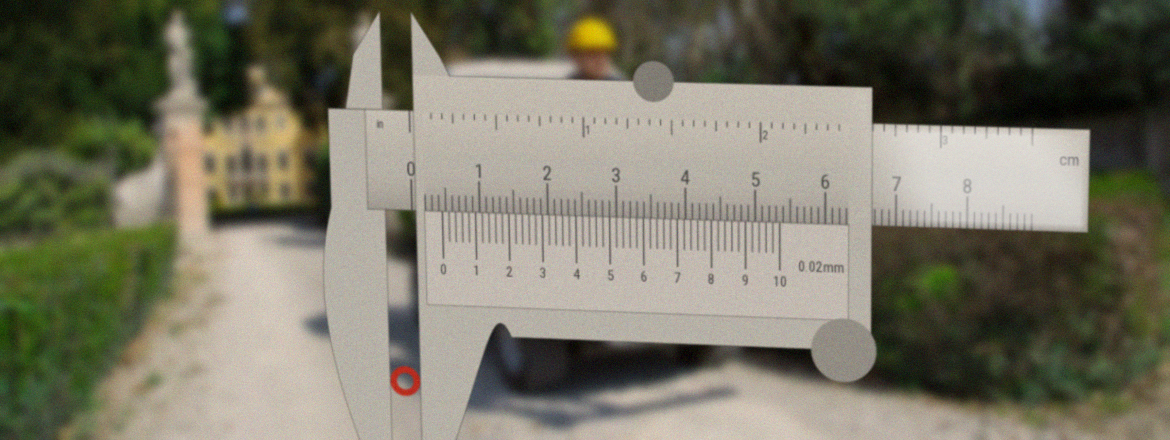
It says {"value": 4.5, "unit": "mm"}
